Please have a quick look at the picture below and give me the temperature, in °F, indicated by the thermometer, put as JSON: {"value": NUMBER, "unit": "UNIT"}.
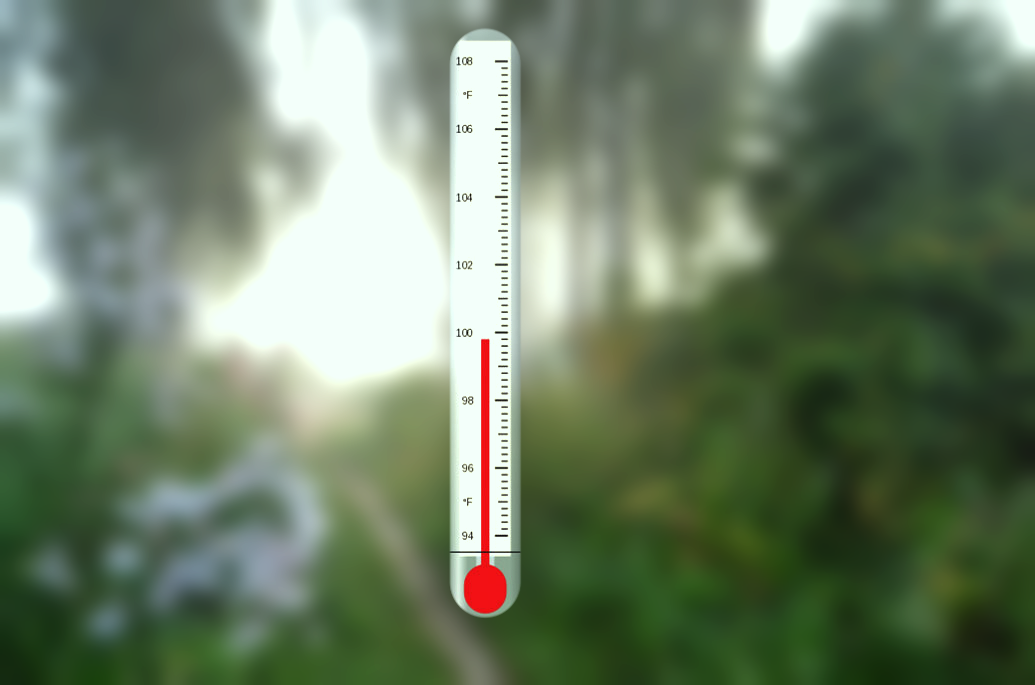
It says {"value": 99.8, "unit": "°F"}
